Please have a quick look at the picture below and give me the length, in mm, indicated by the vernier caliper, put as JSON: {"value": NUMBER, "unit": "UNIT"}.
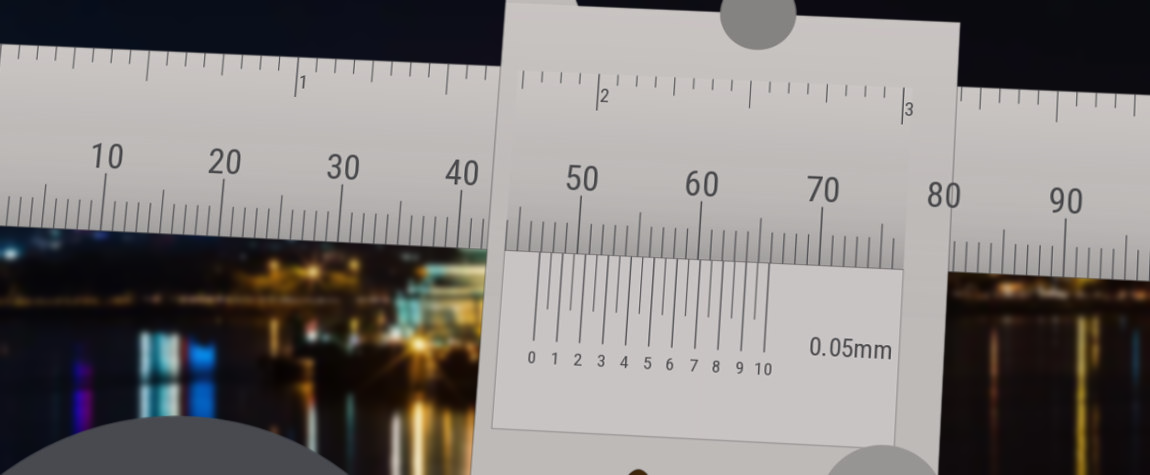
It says {"value": 46.9, "unit": "mm"}
